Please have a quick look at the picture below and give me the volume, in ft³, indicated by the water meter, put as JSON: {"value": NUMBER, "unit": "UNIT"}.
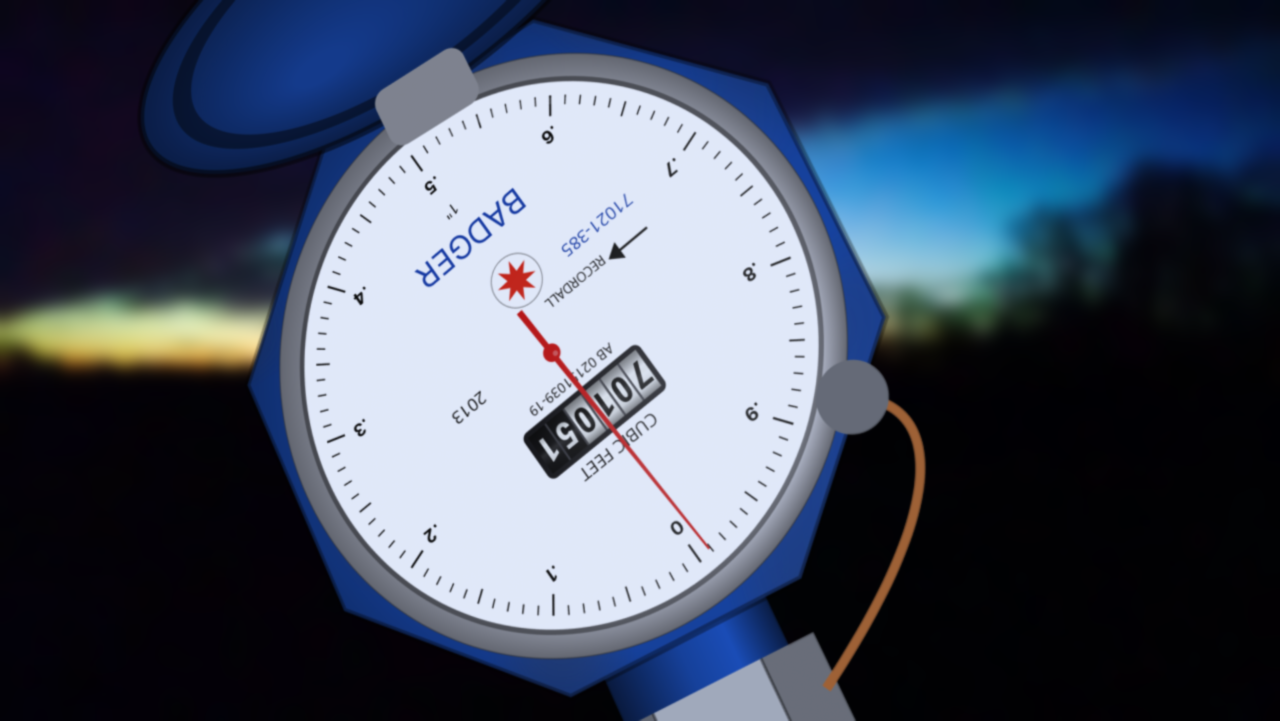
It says {"value": 701050.99, "unit": "ft³"}
